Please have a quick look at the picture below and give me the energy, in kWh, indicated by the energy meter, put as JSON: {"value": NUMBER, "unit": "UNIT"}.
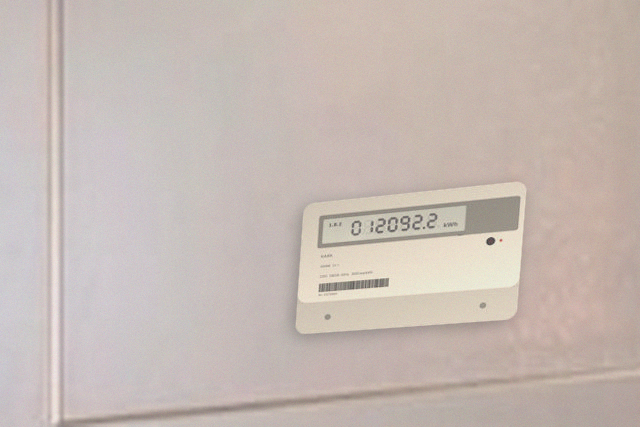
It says {"value": 12092.2, "unit": "kWh"}
